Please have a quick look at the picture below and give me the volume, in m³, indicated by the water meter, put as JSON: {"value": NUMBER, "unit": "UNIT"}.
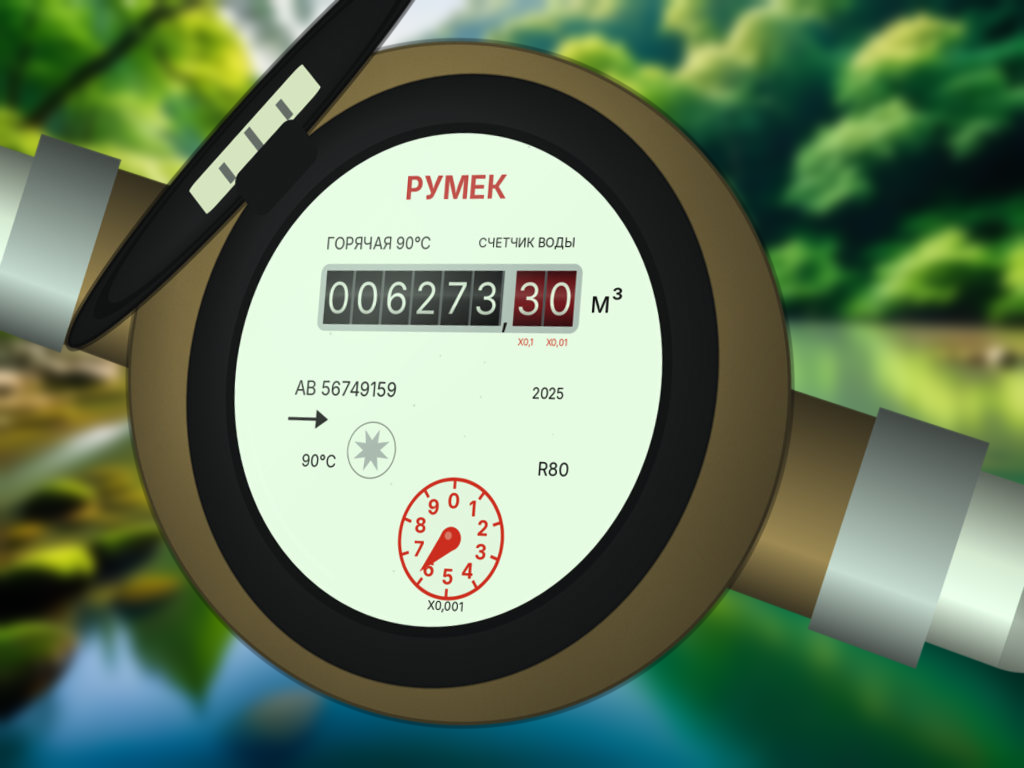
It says {"value": 6273.306, "unit": "m³"}
